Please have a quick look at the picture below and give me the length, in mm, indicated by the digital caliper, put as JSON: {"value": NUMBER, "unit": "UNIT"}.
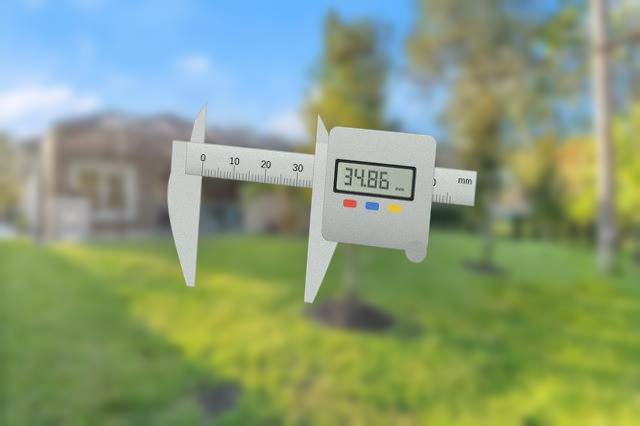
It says {"value": 34.86, "unit": "mm"}
